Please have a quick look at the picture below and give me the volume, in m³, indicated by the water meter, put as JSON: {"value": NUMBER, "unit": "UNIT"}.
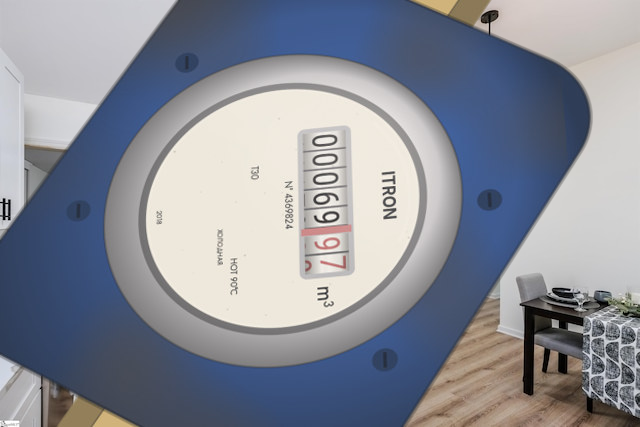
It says {"value": 69.97, "unit": "m³"}
